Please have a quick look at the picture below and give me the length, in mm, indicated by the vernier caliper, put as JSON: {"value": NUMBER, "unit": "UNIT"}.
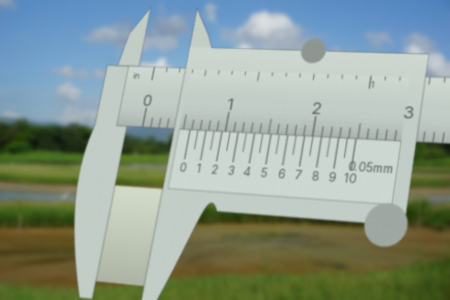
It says {"value": 5.8, "unit": "mm"}
